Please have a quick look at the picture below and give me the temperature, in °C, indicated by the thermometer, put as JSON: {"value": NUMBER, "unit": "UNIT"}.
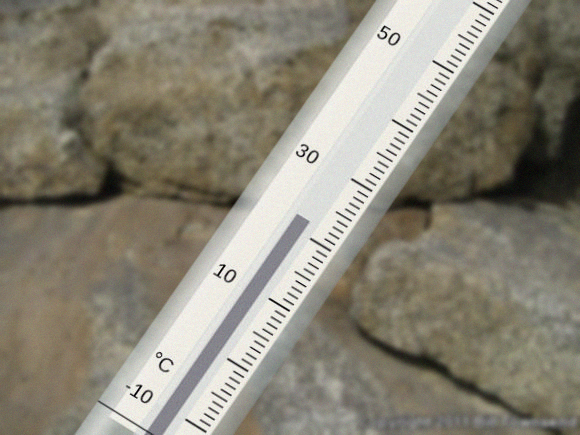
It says {"value": 22, "unit": "°C"}
